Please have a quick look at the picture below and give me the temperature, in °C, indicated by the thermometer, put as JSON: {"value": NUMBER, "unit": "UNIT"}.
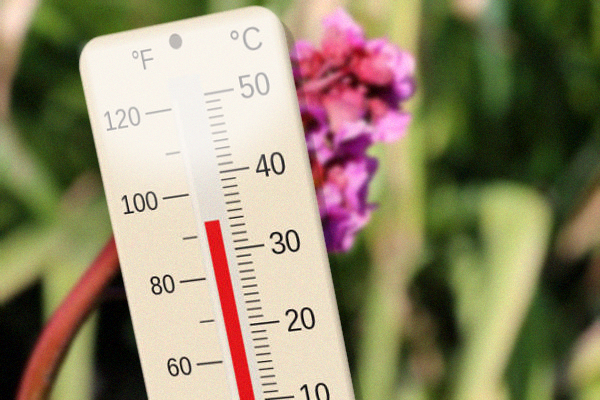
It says {"value": 34, "unit": "°C"}
